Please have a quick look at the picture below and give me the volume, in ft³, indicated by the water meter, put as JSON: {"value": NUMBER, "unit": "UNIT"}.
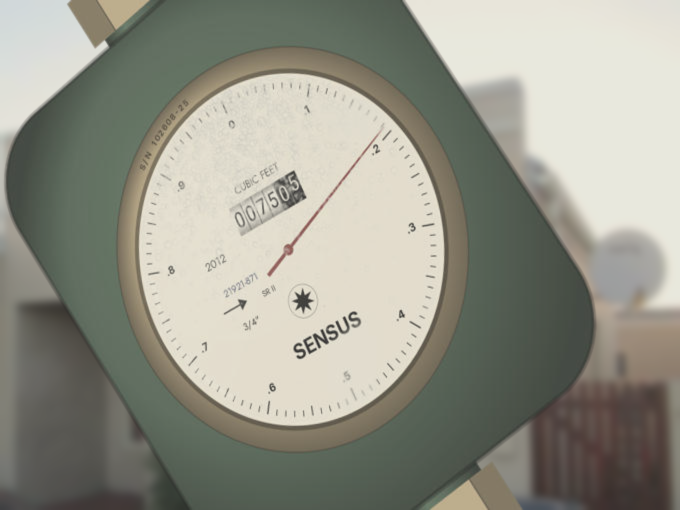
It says {"value": 7505.19, "unit": "ft³"}
